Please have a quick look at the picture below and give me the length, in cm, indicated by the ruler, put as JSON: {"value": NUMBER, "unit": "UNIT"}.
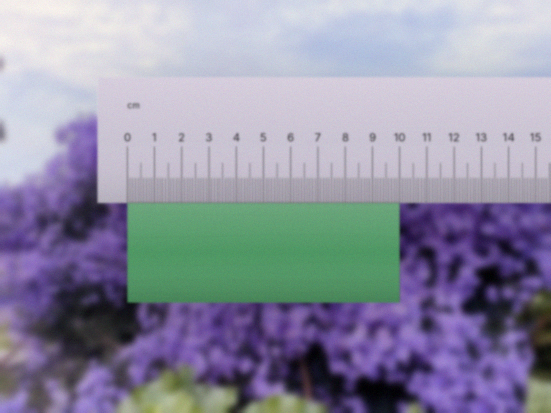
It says {"value": 10, "unit": "cm"}
